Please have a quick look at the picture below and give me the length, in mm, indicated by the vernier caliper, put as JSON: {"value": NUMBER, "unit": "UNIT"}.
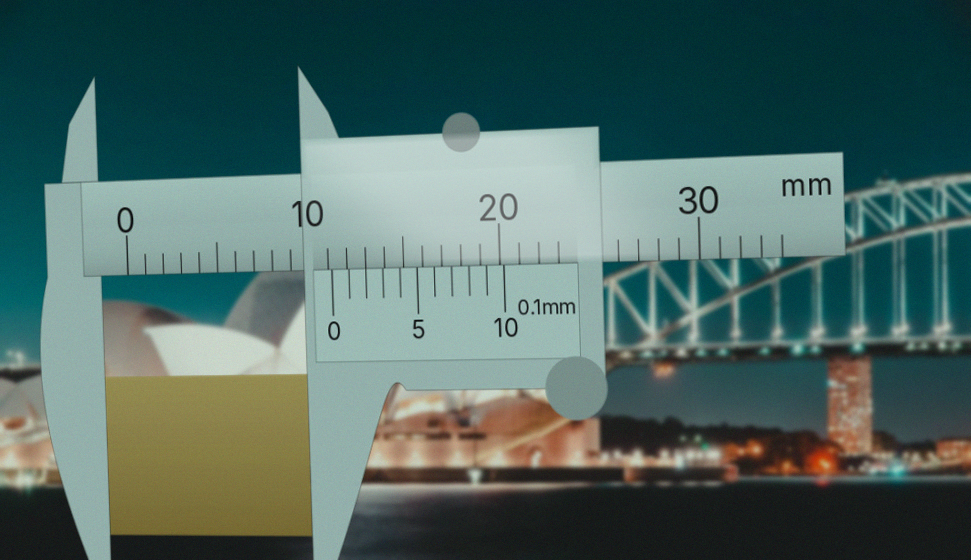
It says {"value": 11.2, "unit": "mm"}
